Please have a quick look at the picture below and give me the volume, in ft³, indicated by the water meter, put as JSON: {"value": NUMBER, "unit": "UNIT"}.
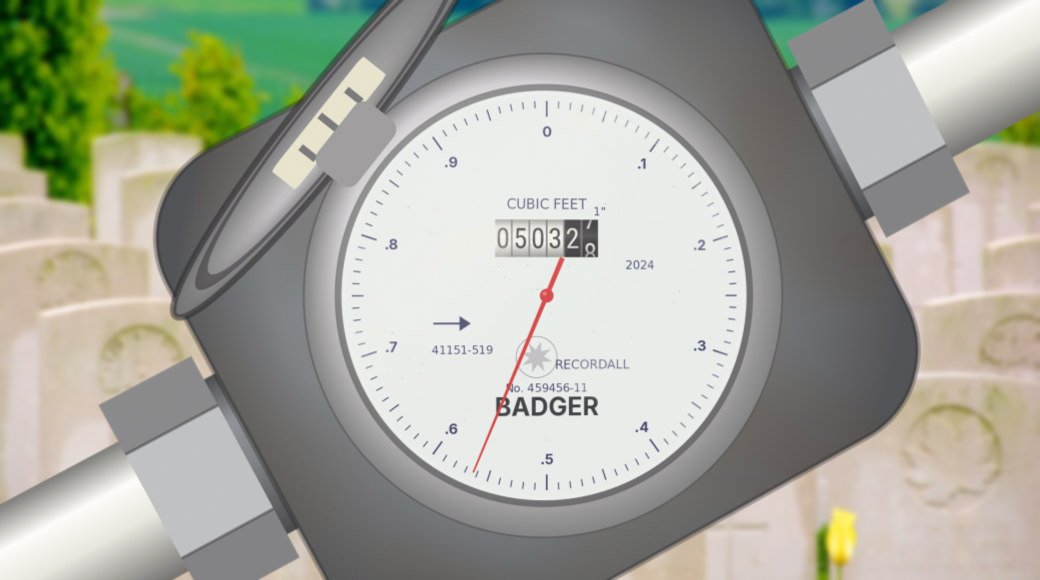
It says {"value": 50327.56, "unit": "ft³"}
